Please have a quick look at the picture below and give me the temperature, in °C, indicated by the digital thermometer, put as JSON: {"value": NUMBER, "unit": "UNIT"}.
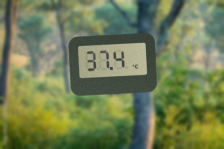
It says {"value": 37.4, "unit": "°C"}
